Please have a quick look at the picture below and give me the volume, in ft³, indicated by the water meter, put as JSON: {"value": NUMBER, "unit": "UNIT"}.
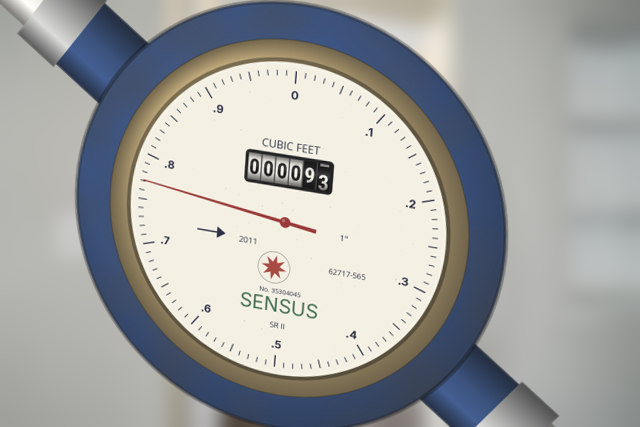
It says {"value": 92.77, "unit": "ft³"}
